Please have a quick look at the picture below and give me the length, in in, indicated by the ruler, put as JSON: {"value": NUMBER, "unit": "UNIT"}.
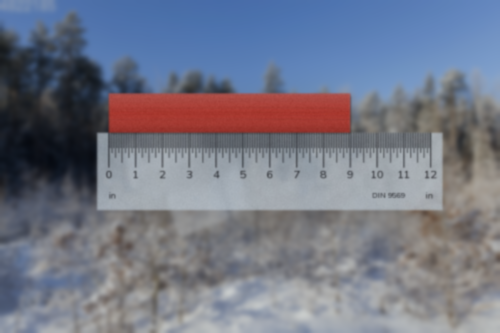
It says {"value": 9, "unit": "in"}
